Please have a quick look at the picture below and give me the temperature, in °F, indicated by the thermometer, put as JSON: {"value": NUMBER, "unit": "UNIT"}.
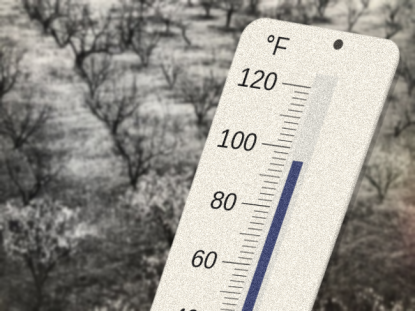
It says {"value": 96, "unit": "°F"}
